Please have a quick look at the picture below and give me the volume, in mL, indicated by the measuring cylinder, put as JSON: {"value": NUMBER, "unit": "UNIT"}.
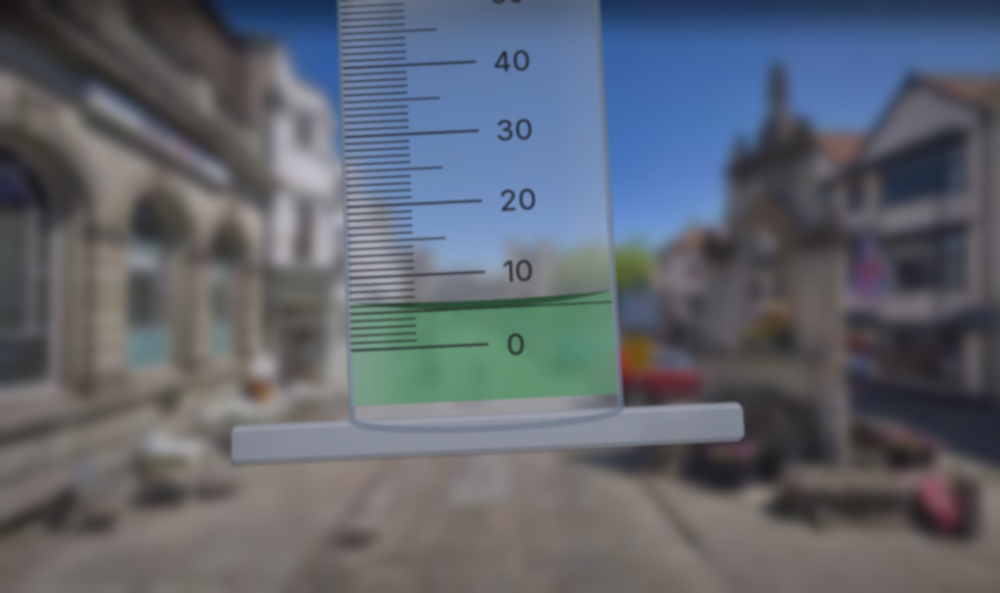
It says {"value": 5, "unit": "mL"}
